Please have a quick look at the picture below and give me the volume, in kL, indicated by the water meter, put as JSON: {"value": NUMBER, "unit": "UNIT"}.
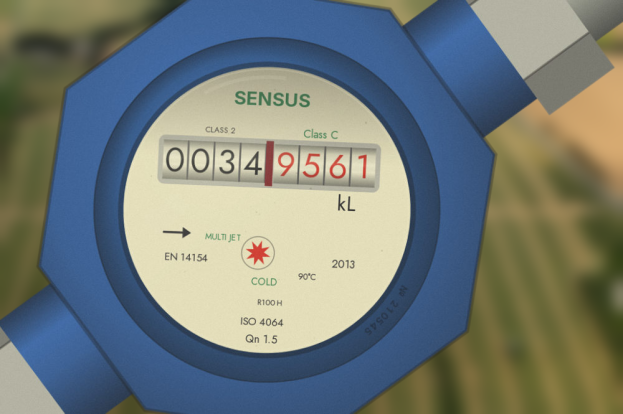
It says {"value": 34.9561, "unit": "kL"}
